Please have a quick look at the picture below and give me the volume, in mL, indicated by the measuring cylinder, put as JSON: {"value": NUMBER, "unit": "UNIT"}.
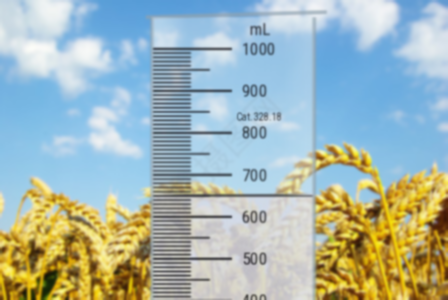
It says {"value": 650, "unit": "mL"}
